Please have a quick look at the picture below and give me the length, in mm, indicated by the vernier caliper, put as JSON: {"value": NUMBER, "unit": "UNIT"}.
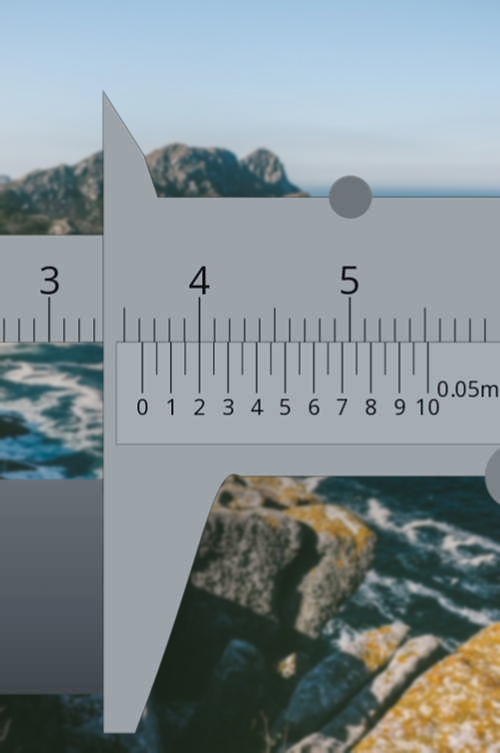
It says {"value": 36.2, "unit": "mm"}
